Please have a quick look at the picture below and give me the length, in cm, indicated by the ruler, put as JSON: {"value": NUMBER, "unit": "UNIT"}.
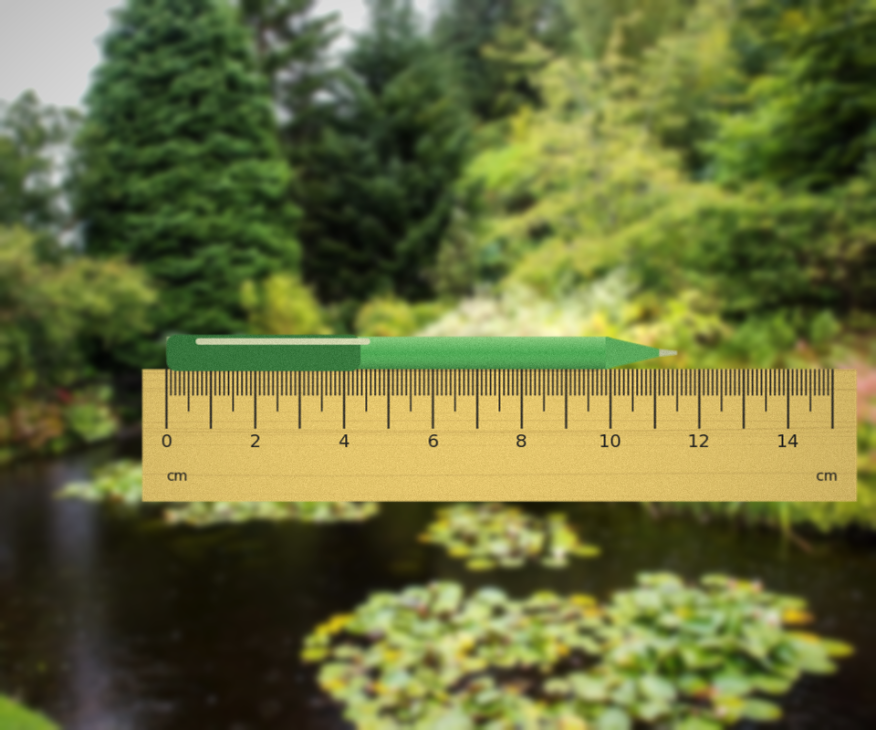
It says {"value": 11.5, "unit": "cm"}
